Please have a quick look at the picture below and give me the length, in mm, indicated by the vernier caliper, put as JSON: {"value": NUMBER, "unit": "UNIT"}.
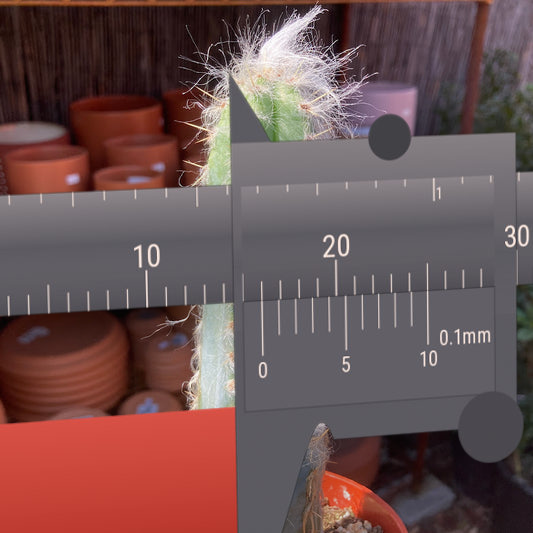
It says {"value": 16.0, "unit": "mm"}
